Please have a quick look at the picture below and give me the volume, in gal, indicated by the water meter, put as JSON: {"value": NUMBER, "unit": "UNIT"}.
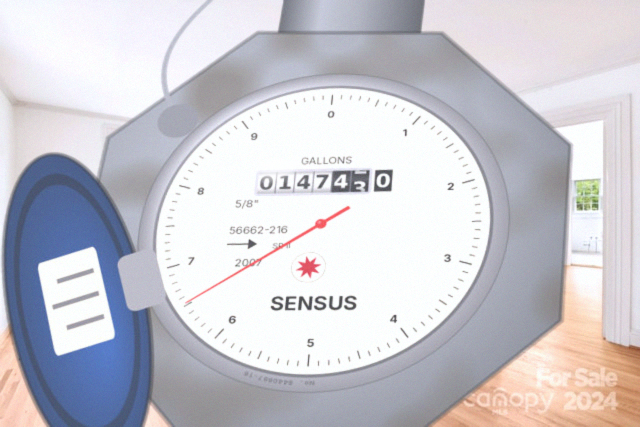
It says {"value": 147426.5, "unit": "gal"}
